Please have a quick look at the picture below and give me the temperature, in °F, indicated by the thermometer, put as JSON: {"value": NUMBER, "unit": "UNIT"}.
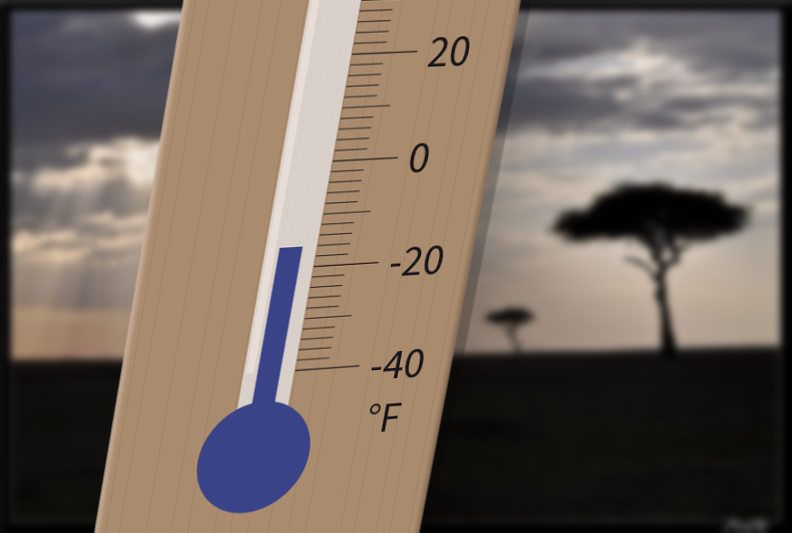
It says {"value": -16, "unit": "°F"}
